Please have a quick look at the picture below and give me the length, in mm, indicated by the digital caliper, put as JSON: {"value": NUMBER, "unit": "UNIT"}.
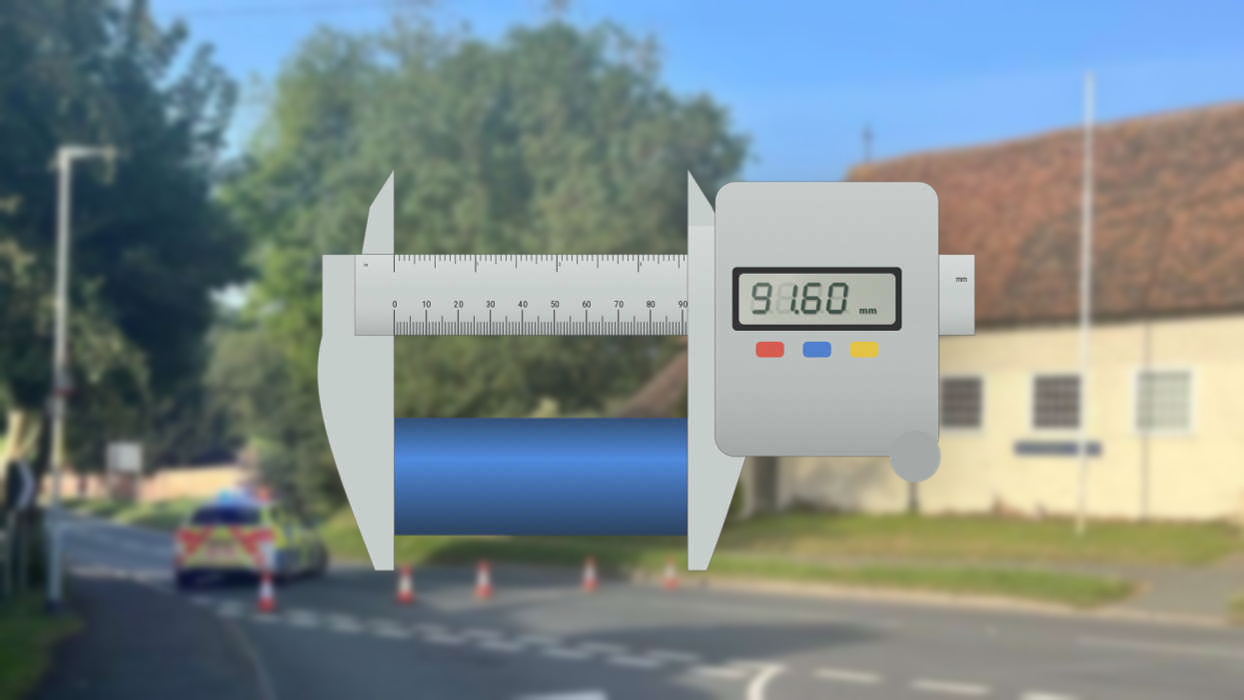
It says {"value": 91.60, "unit": "mm"}
